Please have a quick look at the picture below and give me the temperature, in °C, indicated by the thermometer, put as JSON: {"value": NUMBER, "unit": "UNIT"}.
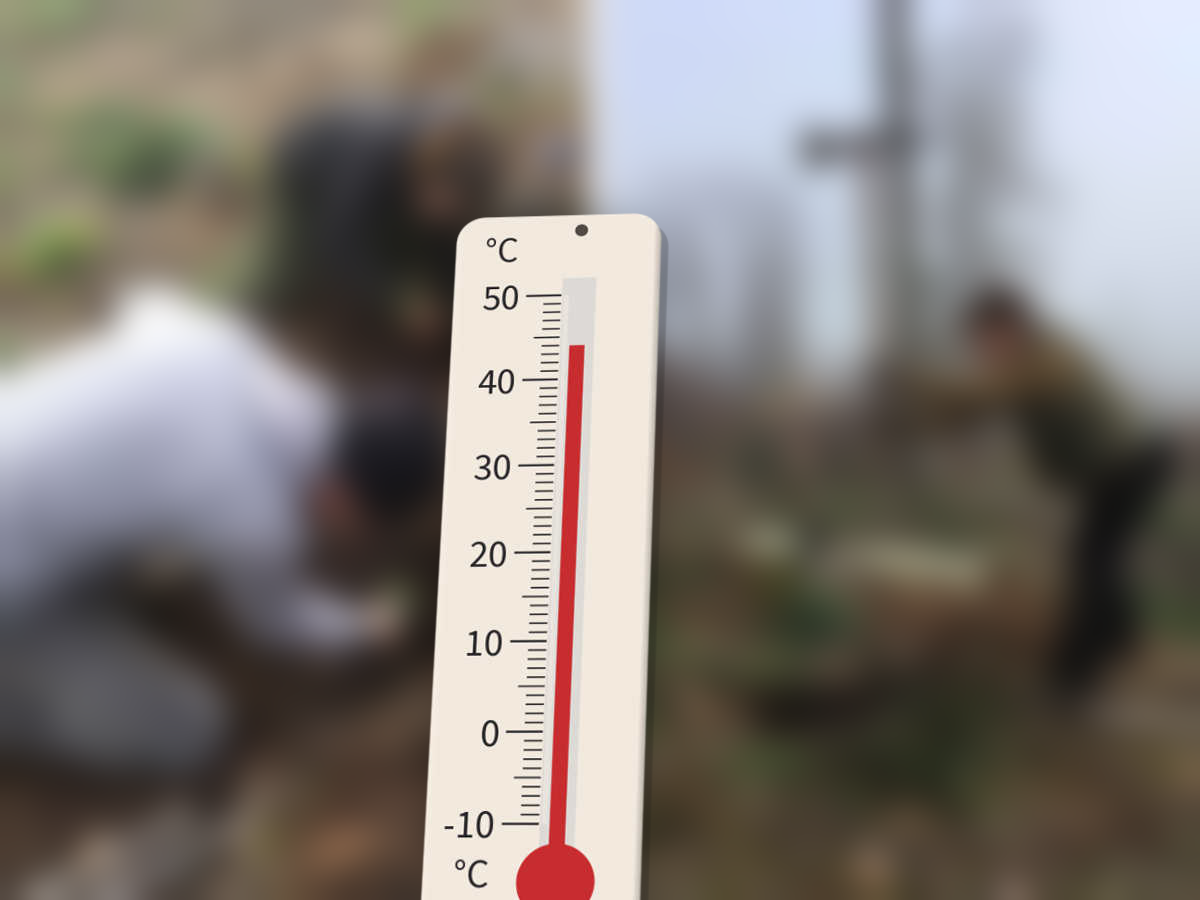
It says {"value": 44, "unit": "°C"}
